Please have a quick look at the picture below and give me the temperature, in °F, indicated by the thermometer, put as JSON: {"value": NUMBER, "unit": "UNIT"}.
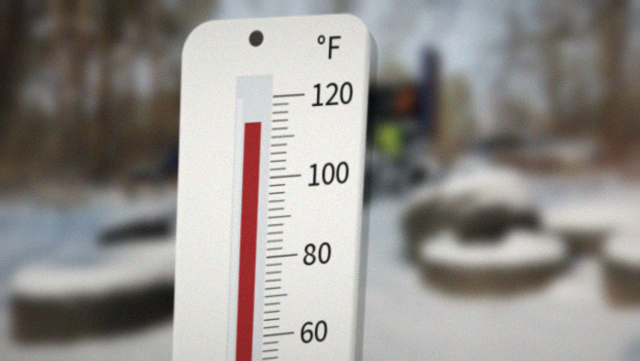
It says {"value": 114, "unit": "°F"}
